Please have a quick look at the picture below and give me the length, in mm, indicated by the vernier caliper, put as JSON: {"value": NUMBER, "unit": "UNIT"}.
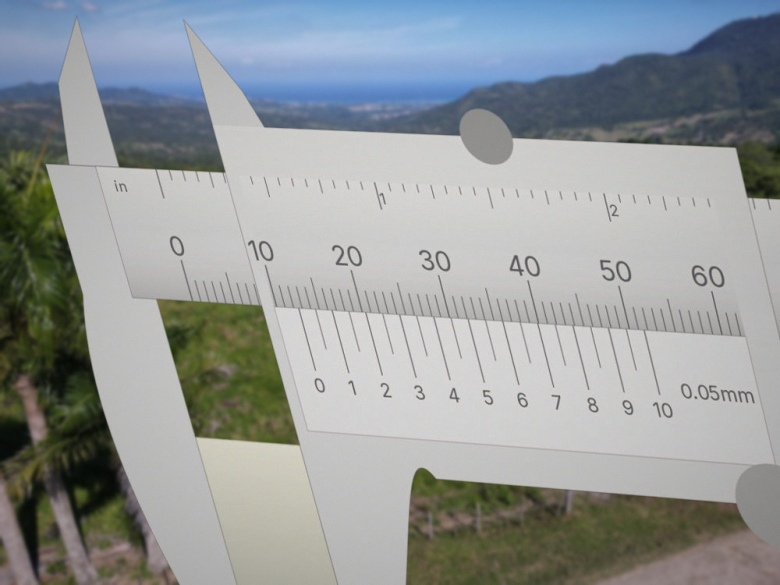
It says {"value": 12.6, "unit": "mm"}
